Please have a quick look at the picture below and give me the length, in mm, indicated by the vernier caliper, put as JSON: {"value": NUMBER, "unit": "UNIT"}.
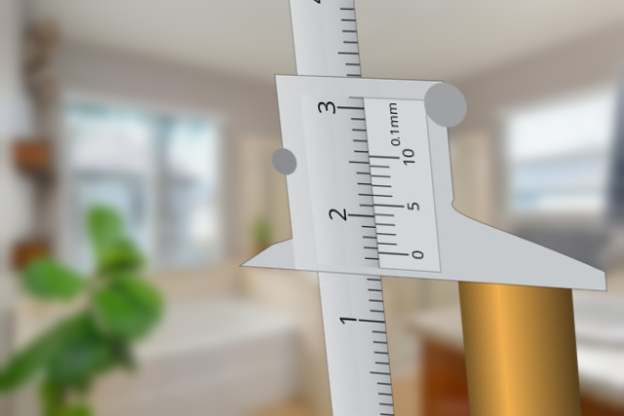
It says {"value": 16.6, "unit": "mm"}
